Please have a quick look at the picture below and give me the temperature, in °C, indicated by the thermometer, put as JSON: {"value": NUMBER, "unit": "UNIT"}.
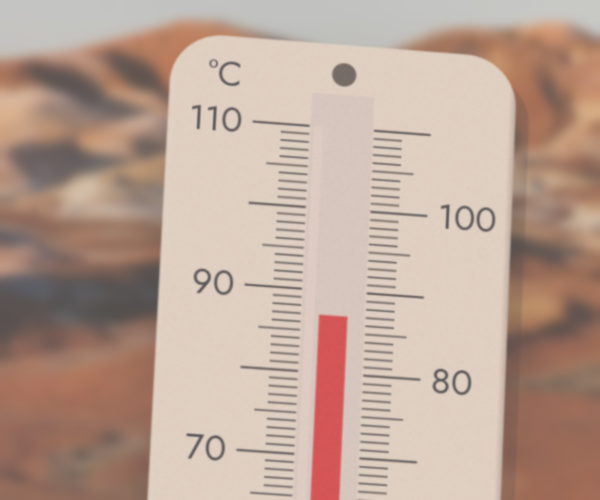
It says {"value": 87, "unit": "°C"}
